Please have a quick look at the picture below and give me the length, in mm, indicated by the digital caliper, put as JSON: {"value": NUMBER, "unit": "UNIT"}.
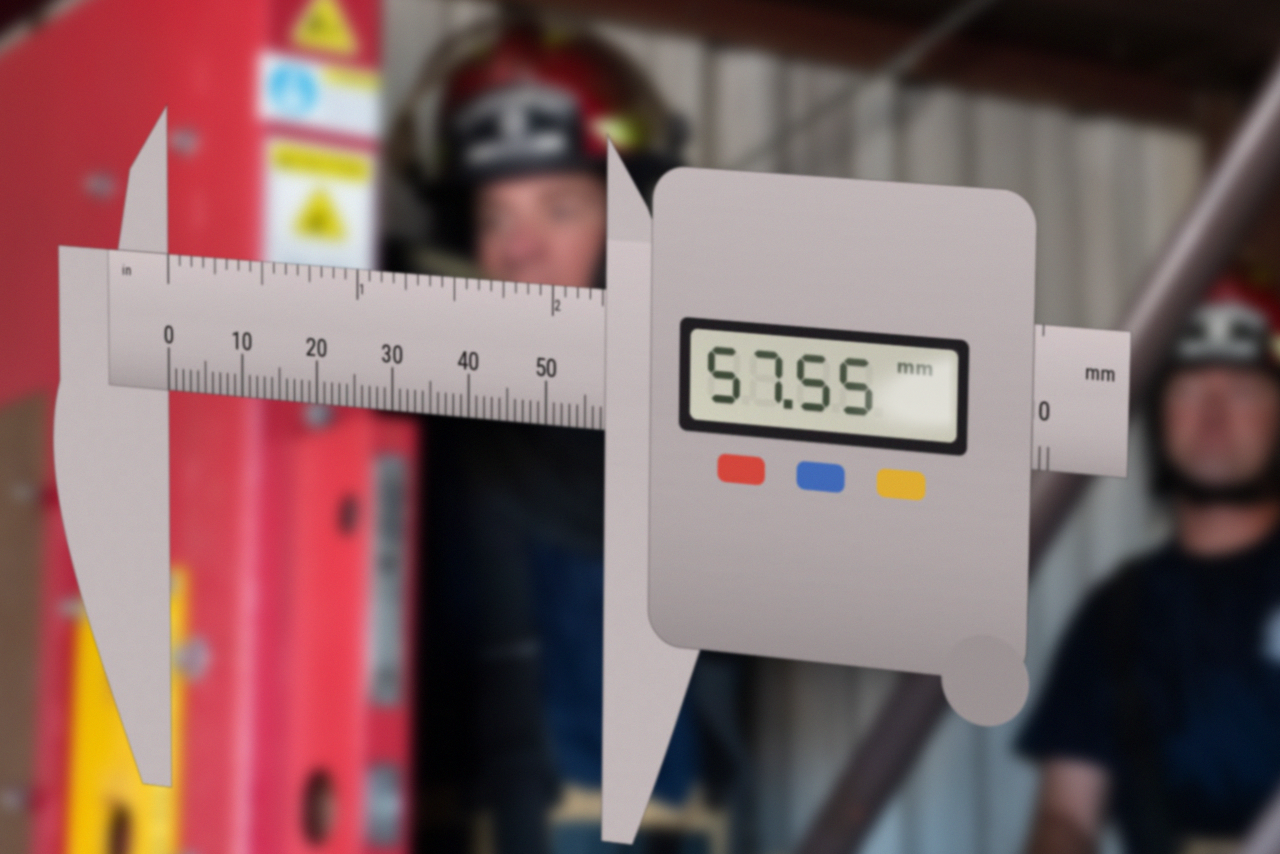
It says {"value": 57.55, "unit": "mm"}
